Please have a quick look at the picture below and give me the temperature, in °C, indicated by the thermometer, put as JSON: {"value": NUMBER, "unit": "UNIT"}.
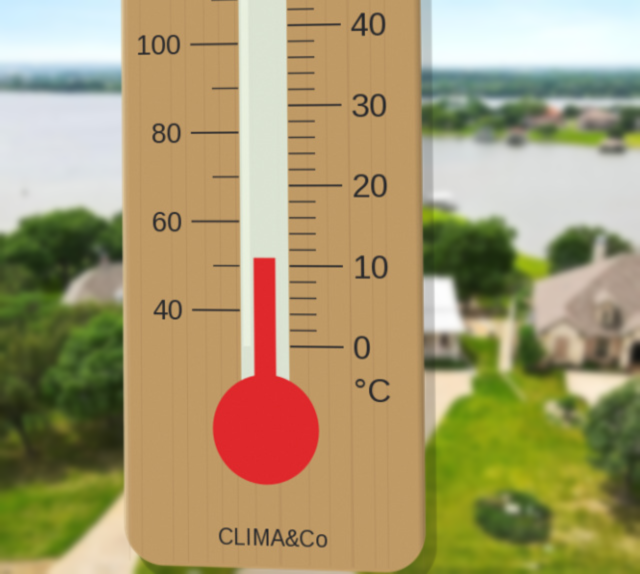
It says {"value": 11, "unit": "°C"}
